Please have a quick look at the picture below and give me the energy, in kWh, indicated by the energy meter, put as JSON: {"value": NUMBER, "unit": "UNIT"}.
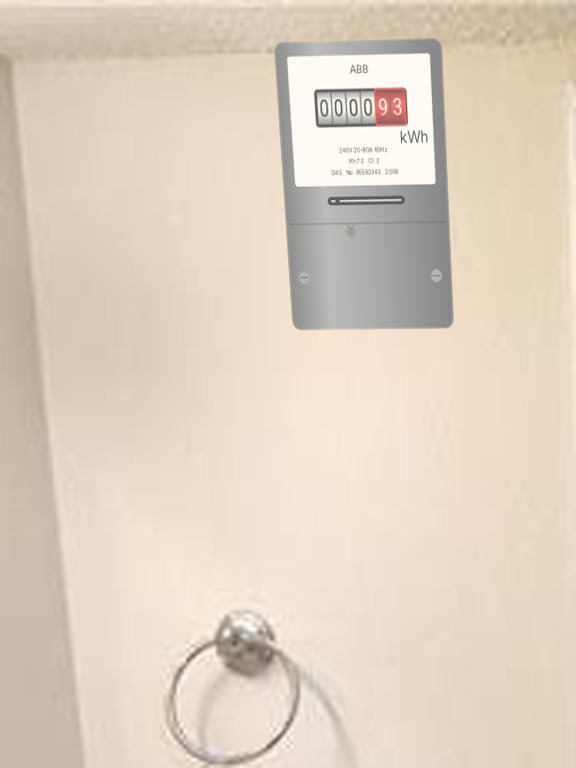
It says {"value": 0.93, "unit": "kWh"}
